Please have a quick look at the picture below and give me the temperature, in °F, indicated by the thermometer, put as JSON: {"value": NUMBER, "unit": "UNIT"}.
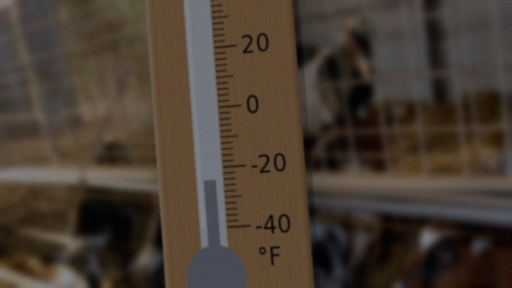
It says {"value": -24, "unit": "°F"}
